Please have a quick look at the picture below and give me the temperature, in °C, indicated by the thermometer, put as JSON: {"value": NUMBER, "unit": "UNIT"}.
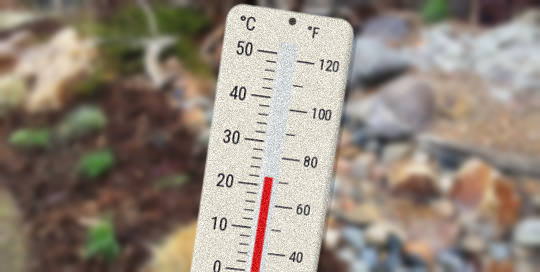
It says {"value": 22, "unit": "°C"}
